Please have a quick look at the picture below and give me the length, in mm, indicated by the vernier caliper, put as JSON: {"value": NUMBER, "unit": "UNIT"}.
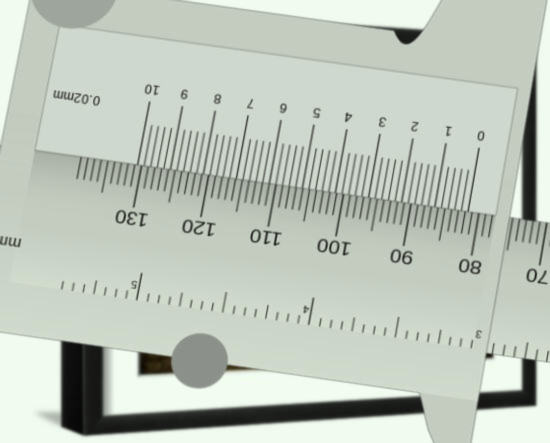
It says {"value": 81.6, "unit": "mm"}
